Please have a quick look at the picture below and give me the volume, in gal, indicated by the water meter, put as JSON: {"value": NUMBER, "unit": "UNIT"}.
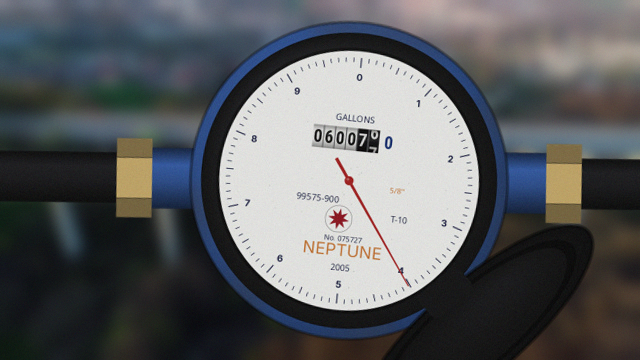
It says {"value": 600764.0, "unit": "gal"}
